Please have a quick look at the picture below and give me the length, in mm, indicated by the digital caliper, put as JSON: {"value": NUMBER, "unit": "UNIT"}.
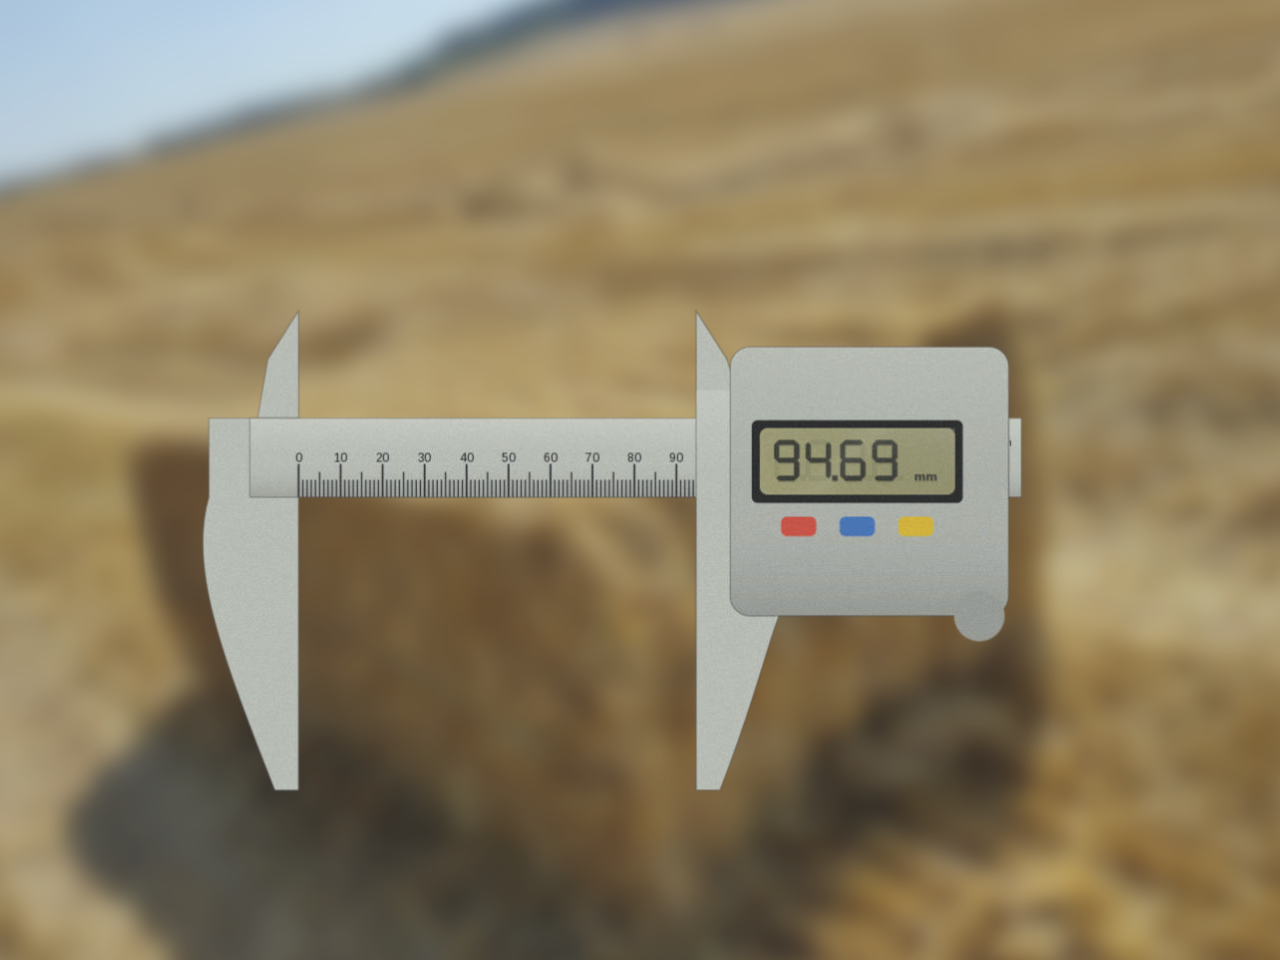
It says {"value": 94.69, "unit": "mm"}
